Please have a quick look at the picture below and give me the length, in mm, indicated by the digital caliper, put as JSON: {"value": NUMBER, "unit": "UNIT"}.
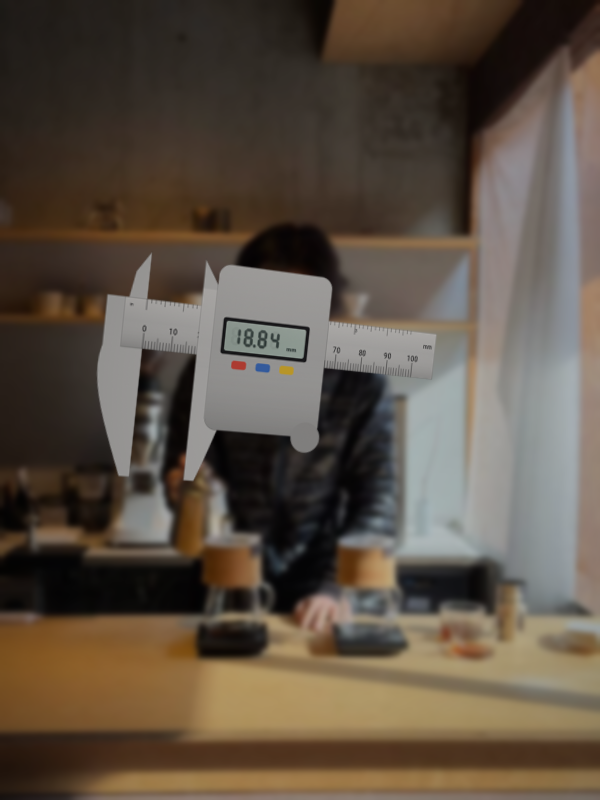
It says {"value": 18.84, "unit": "mm"}
